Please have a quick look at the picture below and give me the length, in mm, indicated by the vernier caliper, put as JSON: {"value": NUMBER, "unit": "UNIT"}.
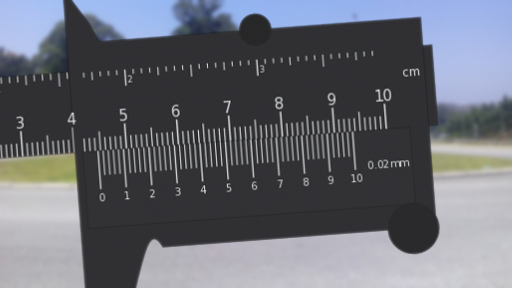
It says {"value": 44.5, "unit": "mm"}
